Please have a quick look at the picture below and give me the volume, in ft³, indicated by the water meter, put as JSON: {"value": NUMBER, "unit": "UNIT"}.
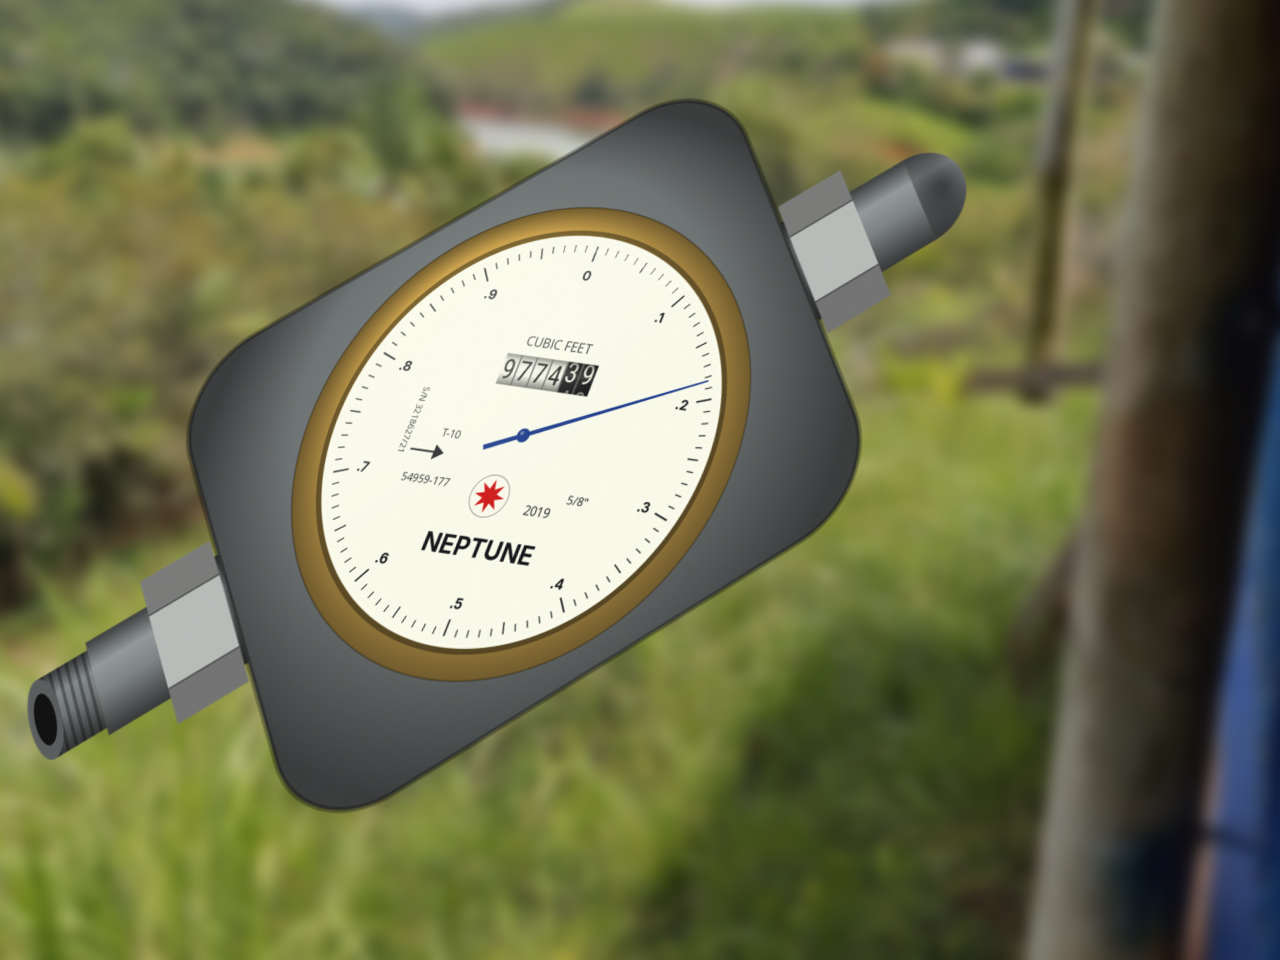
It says {"value": 977439.18, "unit": "ft³"}
